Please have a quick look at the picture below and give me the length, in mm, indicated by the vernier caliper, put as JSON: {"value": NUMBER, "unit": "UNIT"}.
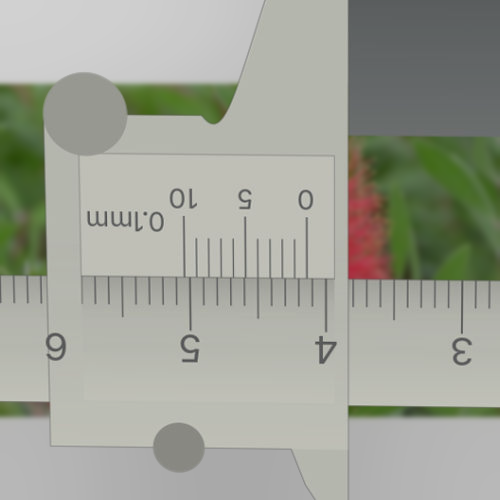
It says {"value": 41.4, "unit": "mm"}
